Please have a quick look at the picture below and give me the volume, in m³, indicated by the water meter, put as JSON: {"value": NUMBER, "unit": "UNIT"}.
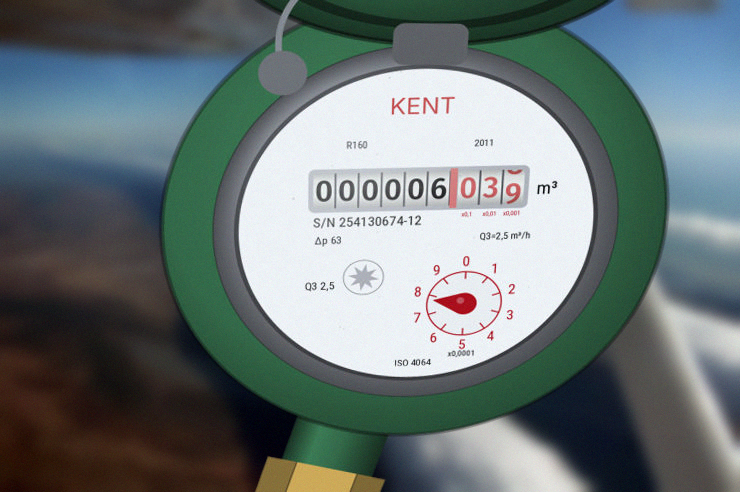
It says {"value": 6.0387, "unit": "m³"}
